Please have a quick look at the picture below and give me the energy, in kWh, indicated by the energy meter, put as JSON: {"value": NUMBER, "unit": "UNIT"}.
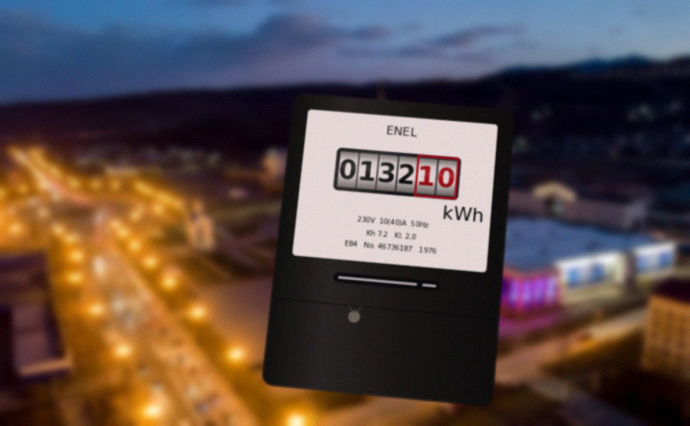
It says {"value": 132.10, "unit": "kWh"}
